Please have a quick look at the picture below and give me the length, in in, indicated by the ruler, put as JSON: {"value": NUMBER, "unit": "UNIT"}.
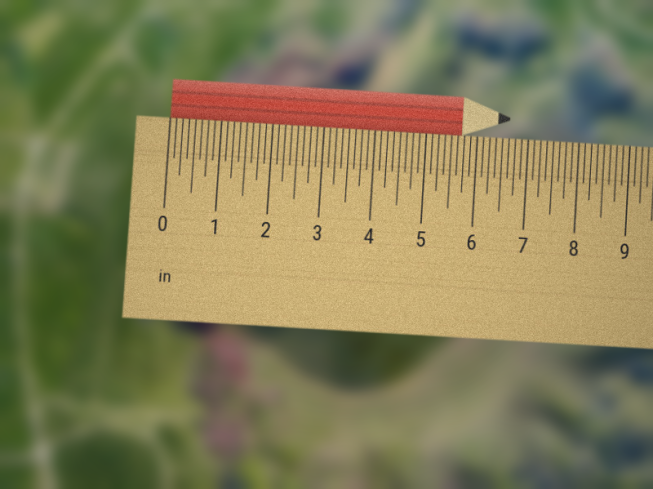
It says {"value": 6.625, "unit": "in"}
